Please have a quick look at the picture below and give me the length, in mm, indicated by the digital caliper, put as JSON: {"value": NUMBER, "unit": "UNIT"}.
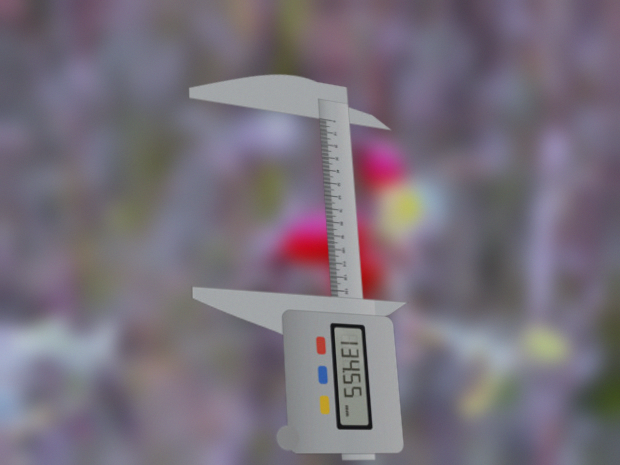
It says {"value": 134.55, "unit": "mm"}
